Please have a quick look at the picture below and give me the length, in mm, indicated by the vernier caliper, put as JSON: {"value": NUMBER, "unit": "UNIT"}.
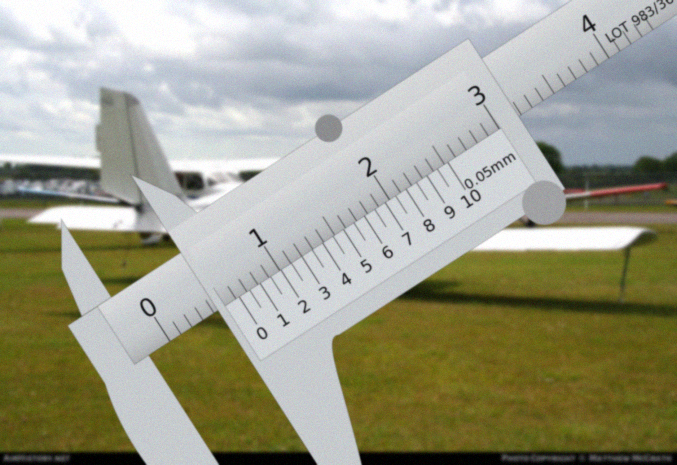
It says {"value": 6.3, "unit": "mm"}
